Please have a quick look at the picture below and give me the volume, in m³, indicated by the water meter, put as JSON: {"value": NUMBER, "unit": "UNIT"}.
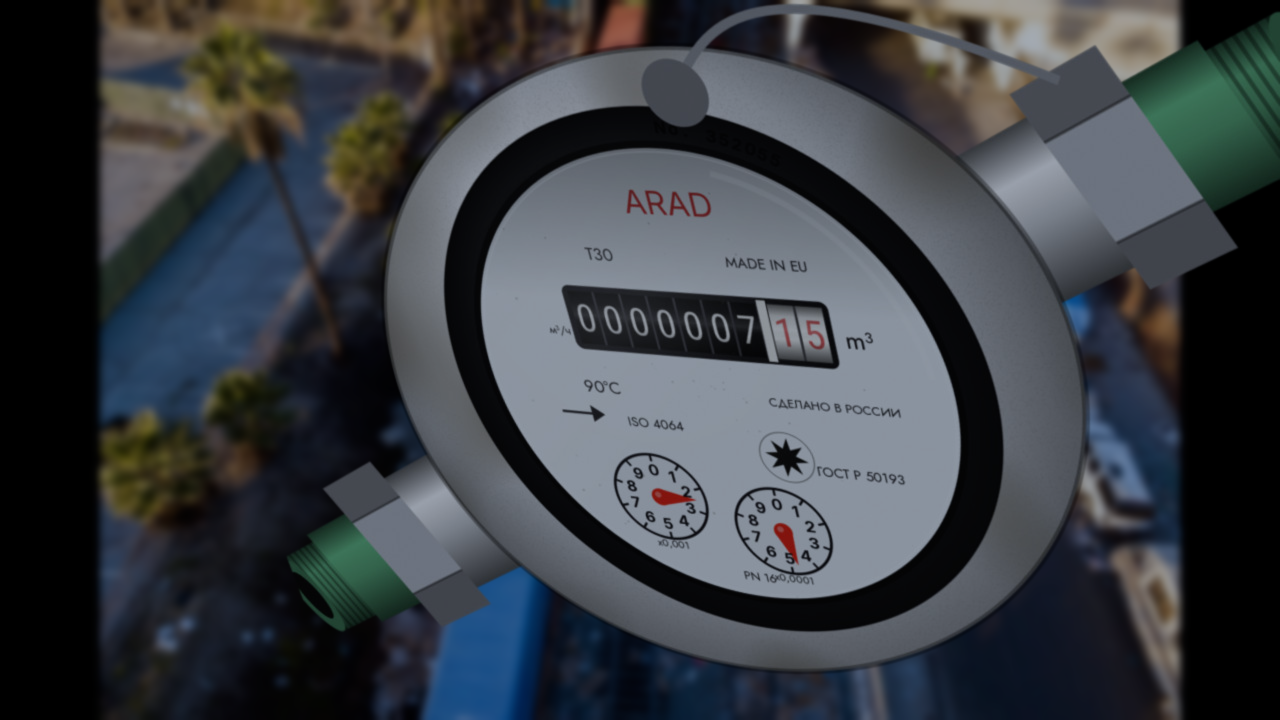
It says {"value": 7.1524, "unit": "m³"}
